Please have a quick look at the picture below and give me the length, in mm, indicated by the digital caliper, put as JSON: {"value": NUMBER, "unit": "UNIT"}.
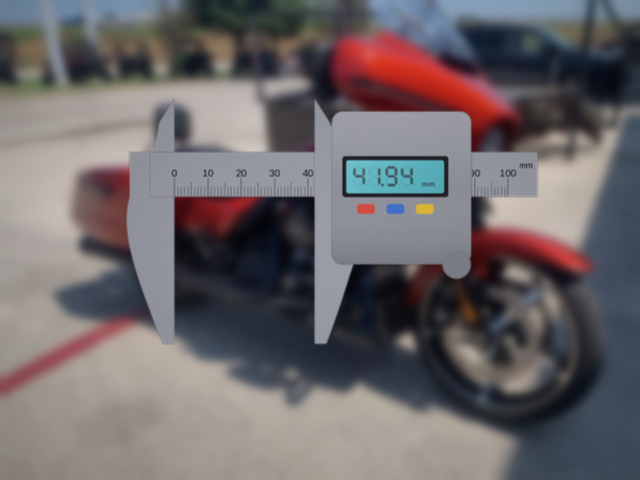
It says {"value": 41.94, "unit": "mm"}
